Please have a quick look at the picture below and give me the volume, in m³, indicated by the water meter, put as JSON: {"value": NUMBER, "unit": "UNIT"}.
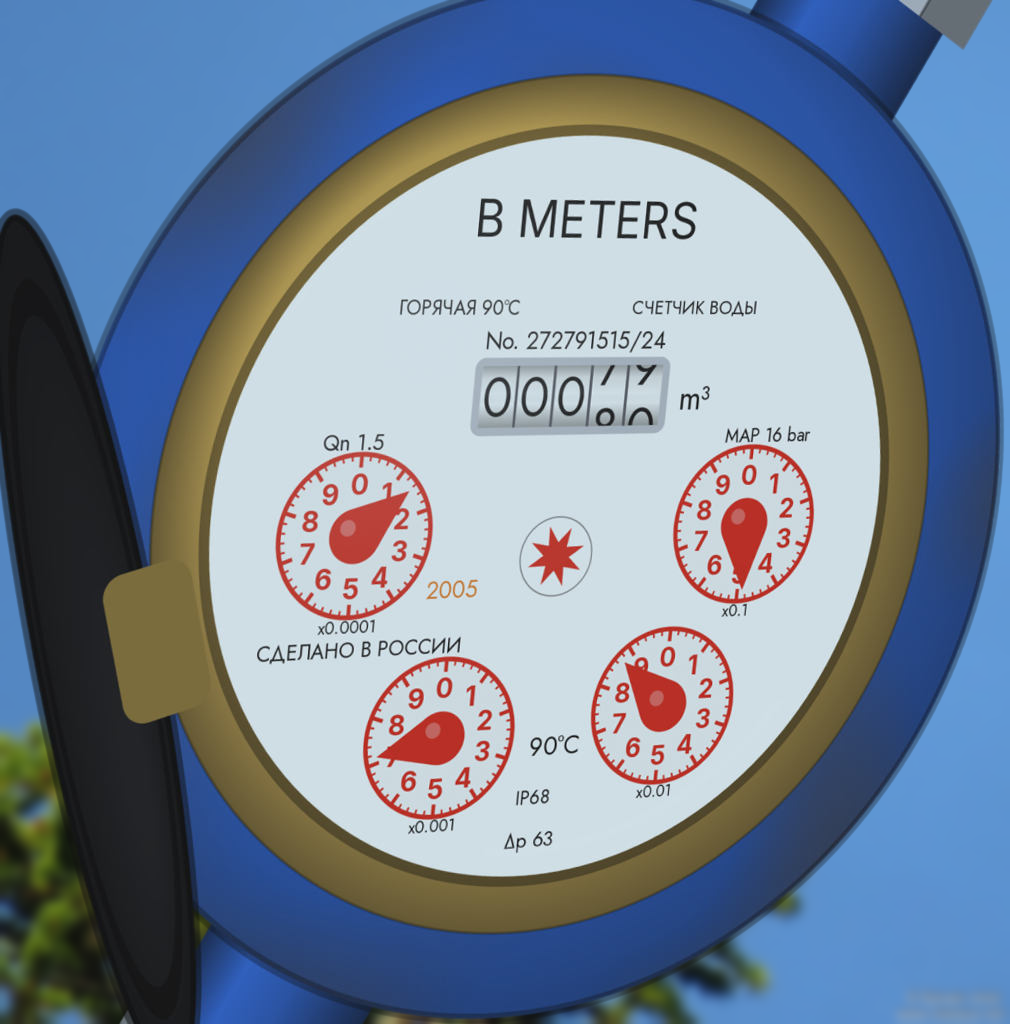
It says {"value": 79.4871, "unit": "m³"}
